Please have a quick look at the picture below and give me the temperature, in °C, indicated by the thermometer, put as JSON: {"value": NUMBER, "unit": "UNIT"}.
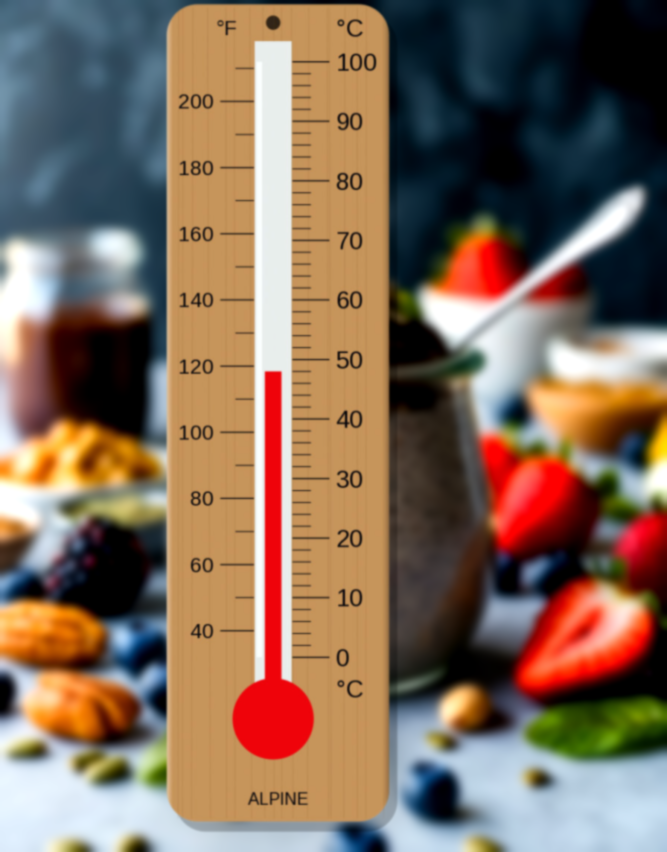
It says {"value": 48, "unit": "°C"}
